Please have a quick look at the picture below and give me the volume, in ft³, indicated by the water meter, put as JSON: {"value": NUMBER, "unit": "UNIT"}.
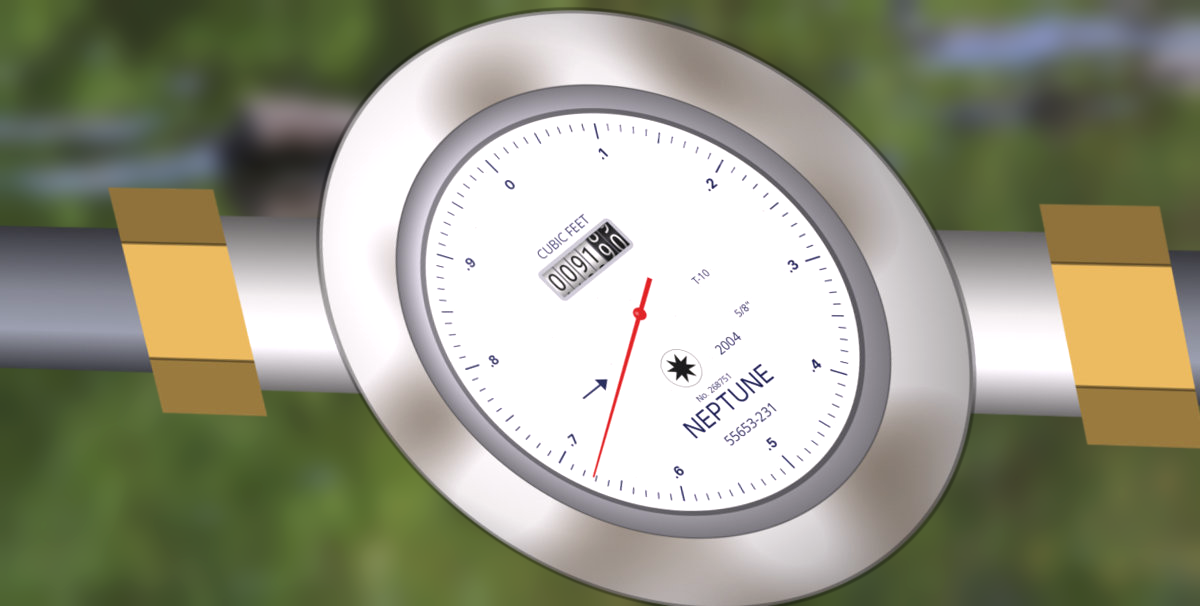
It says {"value": 9189.67, "unit": "ft³"}
